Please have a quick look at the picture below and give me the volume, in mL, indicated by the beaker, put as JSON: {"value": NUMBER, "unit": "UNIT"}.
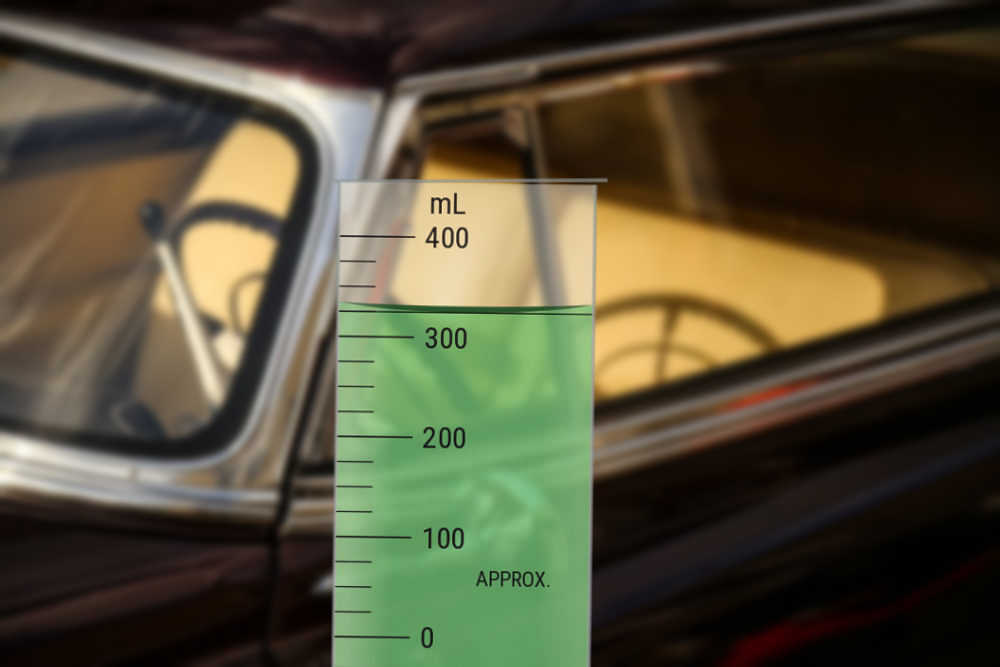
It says {"value": 325, "unit": "mL"}
